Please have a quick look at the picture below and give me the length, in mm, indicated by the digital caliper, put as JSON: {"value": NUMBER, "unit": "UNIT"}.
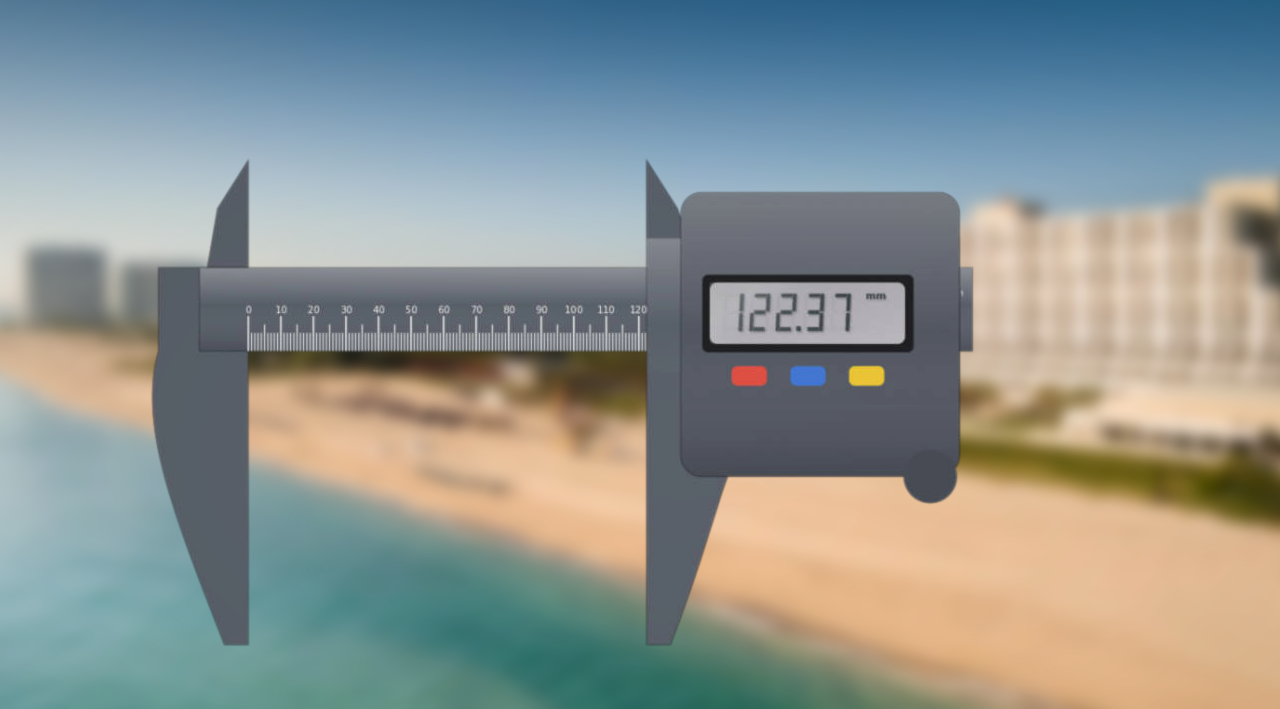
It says {"value": 122.37, "unit": "mm"}
